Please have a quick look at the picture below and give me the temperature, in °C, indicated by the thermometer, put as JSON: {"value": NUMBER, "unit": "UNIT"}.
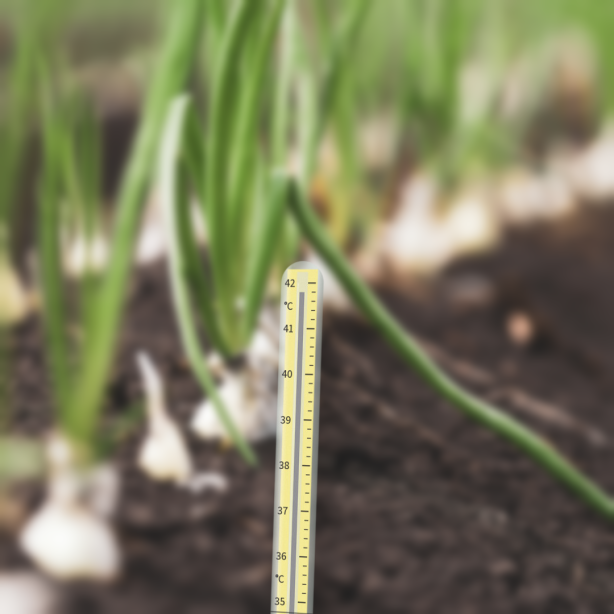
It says {"value": 41.8, "unit": "°C"}
